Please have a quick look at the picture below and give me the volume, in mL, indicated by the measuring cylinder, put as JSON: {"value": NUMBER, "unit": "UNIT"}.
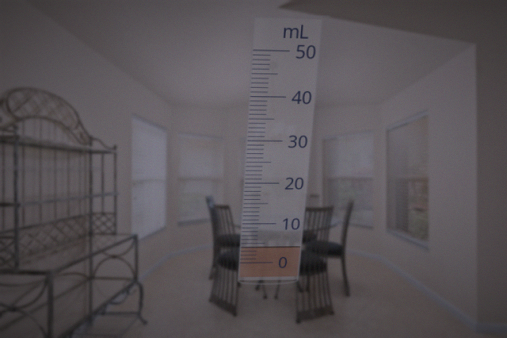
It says {"value": 4, "unit": "mL"}
